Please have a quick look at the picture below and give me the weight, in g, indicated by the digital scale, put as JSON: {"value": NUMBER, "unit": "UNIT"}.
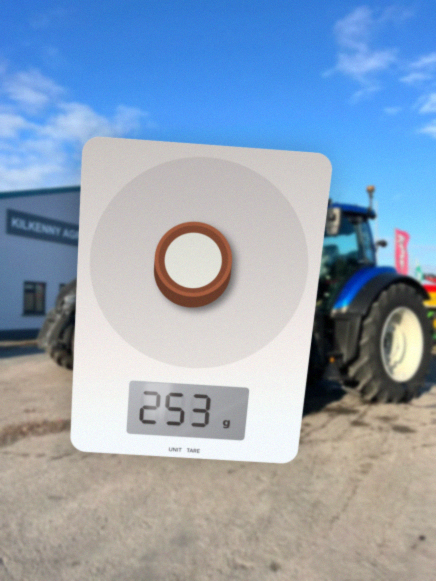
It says {"value": 253, "unit": "g"}
